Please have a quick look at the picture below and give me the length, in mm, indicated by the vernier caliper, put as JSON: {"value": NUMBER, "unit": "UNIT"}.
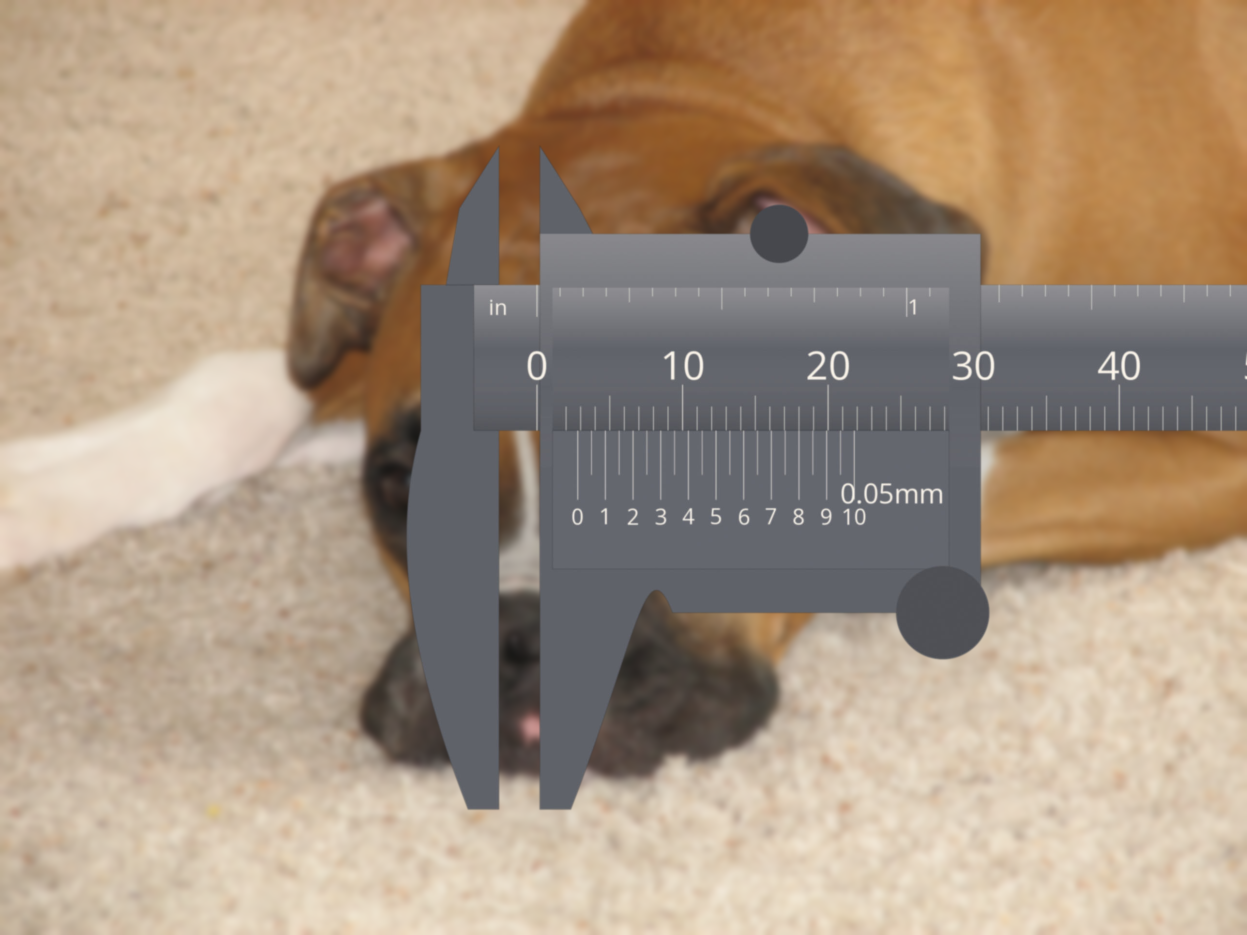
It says {"value": 2.8, "unit": "mm"}
